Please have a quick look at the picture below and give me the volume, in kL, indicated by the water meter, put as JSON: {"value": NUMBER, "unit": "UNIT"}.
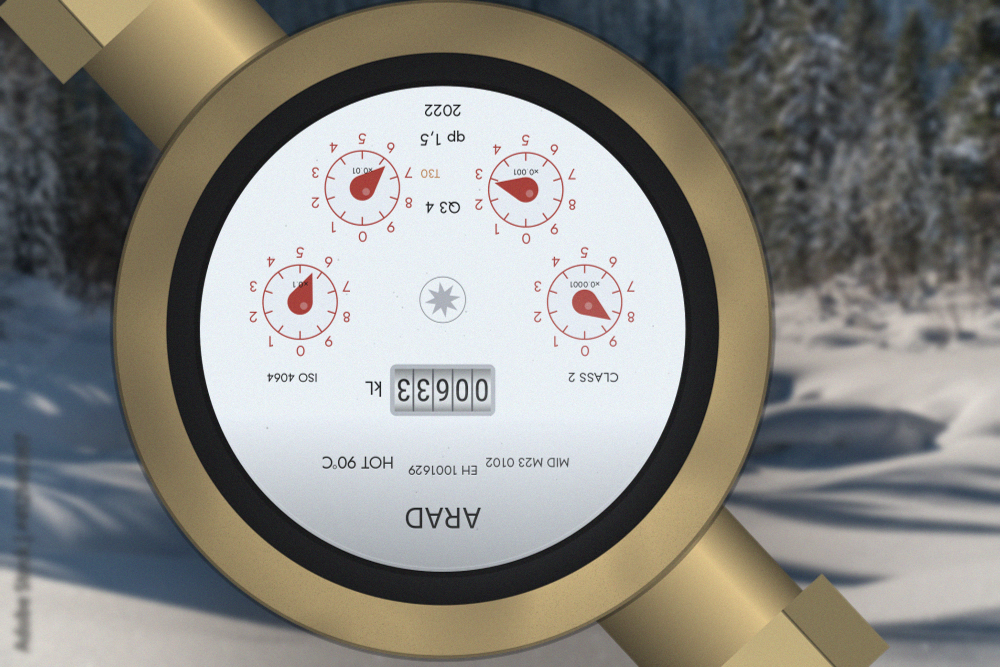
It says {"value": 633.5628, "unit": "kL"}
